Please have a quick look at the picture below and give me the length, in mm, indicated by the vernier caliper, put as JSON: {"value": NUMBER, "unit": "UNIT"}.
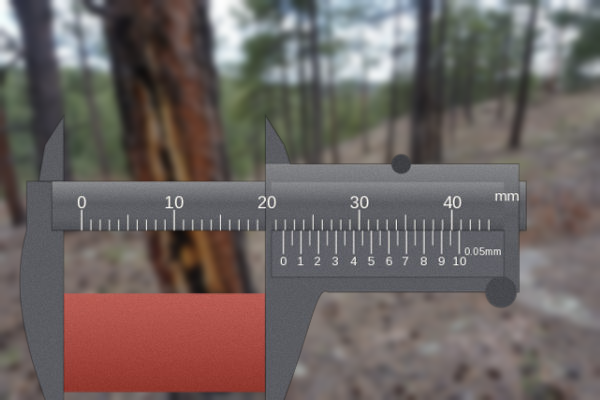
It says {"value": 21.8, "unit": "mm"}
